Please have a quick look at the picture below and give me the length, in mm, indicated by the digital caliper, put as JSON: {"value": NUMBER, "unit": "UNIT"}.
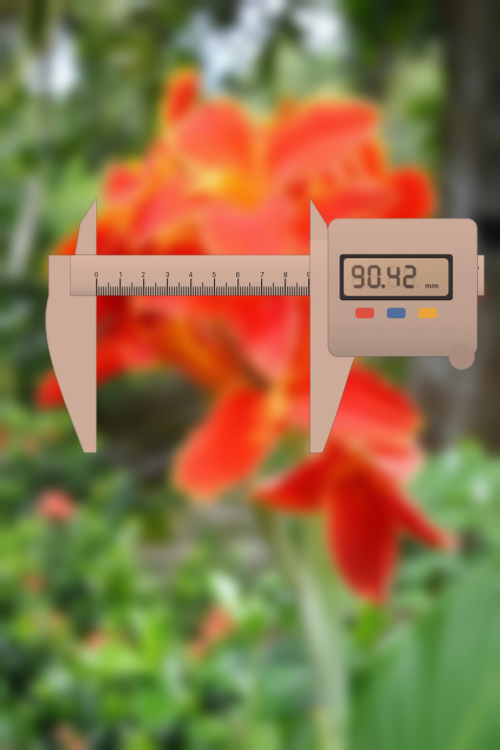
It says {"value": 90.42, "unit": "mm"}
